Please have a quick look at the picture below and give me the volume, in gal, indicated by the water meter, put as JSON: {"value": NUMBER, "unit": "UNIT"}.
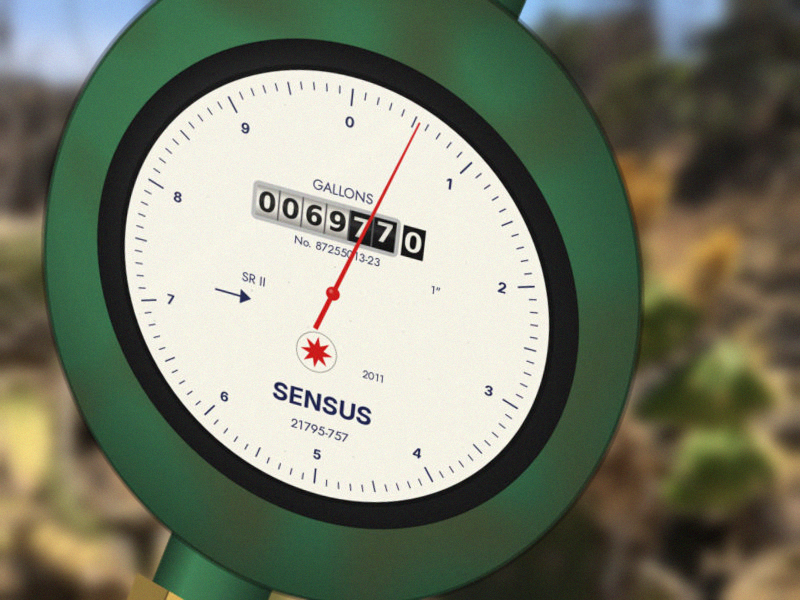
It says {"value": 69770.5, "unit": "gal"}
